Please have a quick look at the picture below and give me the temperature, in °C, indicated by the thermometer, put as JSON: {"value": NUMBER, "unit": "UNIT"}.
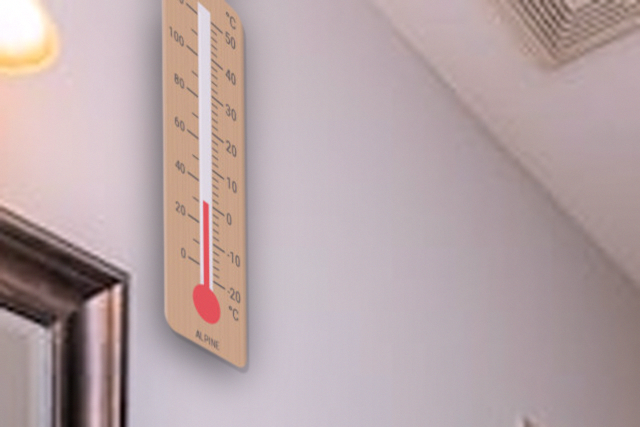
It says {"value": 0, "unit": "°C"}
